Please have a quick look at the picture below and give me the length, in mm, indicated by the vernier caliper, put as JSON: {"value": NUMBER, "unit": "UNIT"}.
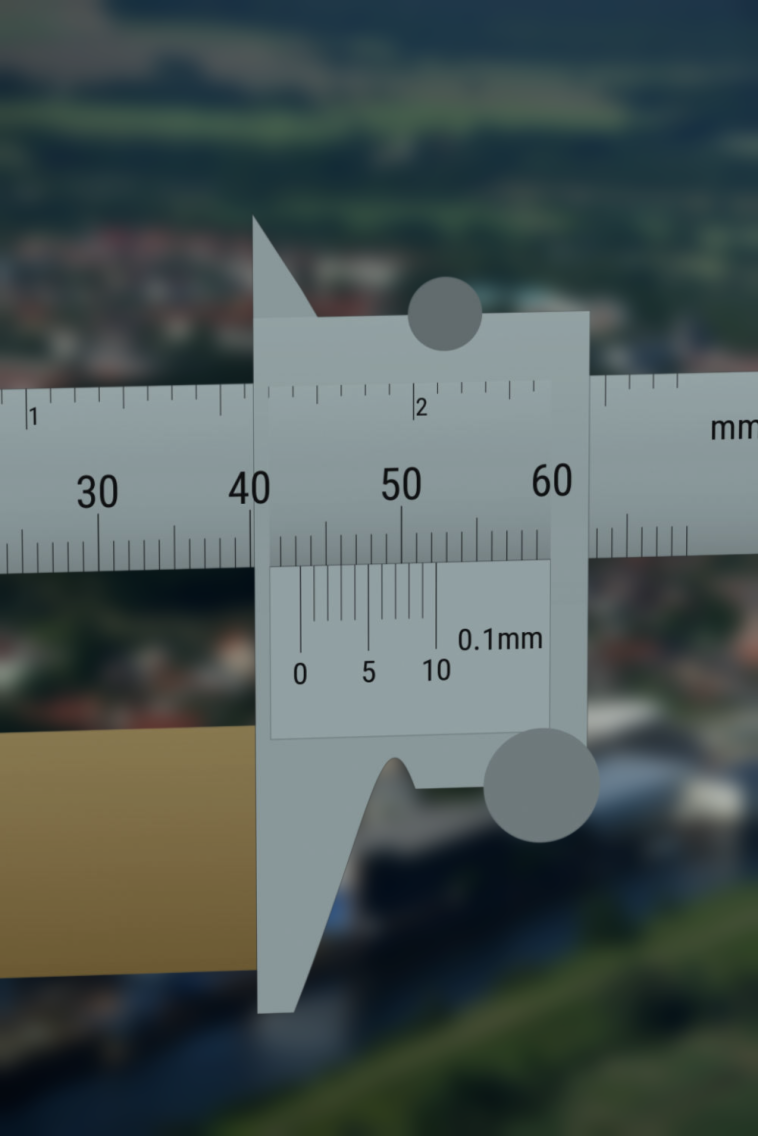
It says {"value": 43.3, "unit": "mm"}
